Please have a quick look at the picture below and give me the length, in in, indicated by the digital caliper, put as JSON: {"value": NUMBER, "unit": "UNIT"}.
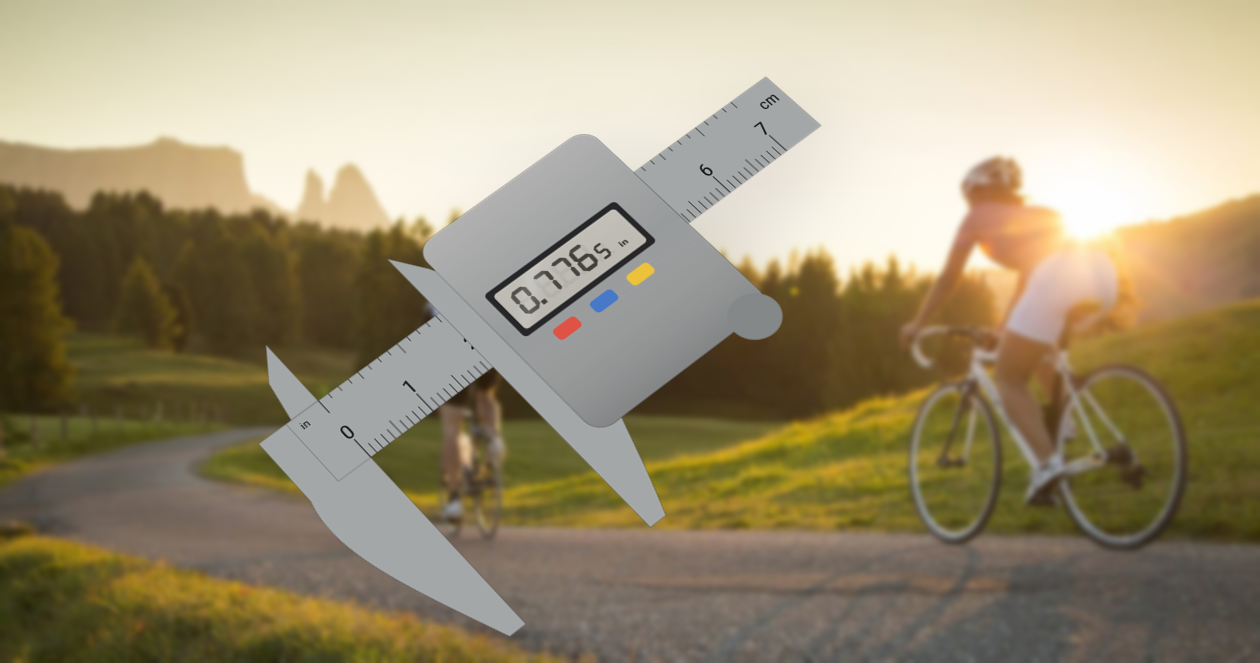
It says {"value": 0.7765, "unit": "in"}
